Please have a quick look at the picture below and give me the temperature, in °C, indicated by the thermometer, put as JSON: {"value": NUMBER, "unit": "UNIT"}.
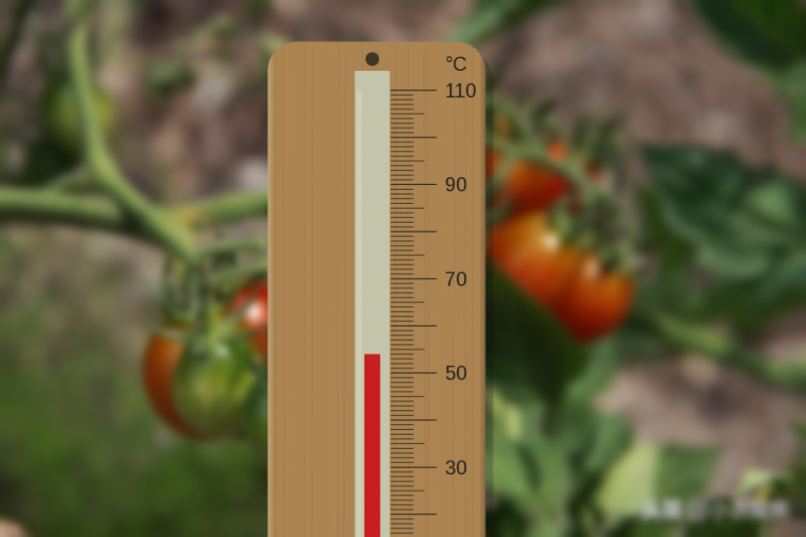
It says {"value": 54, "unit": "°C"}
